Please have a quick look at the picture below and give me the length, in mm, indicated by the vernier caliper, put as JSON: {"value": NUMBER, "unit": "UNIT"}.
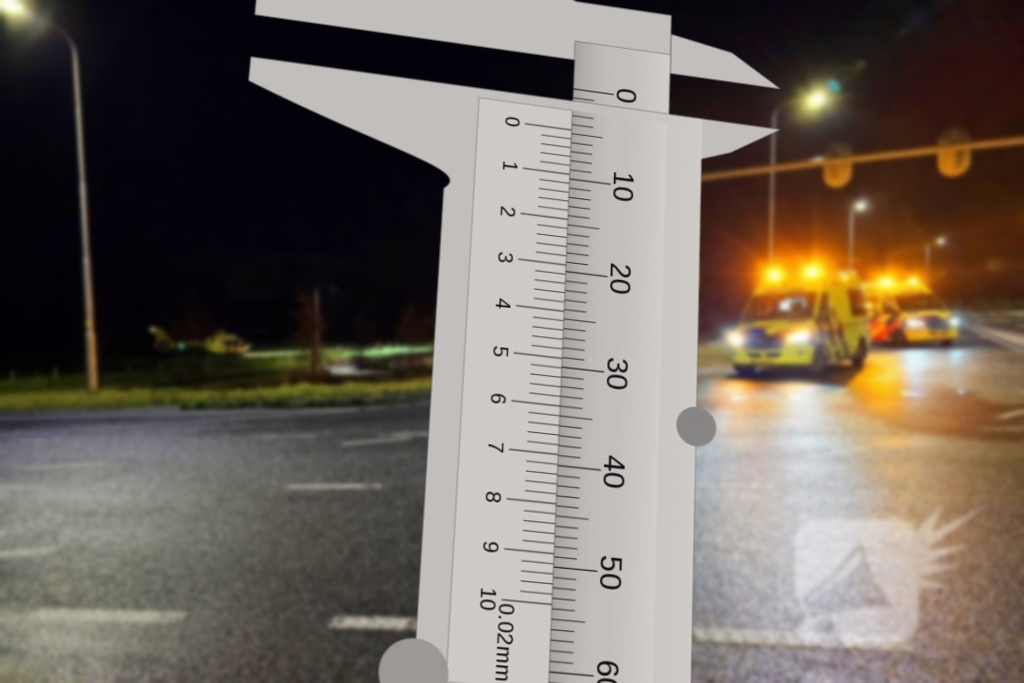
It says {"value": 4.6, "unit": "mm"}
